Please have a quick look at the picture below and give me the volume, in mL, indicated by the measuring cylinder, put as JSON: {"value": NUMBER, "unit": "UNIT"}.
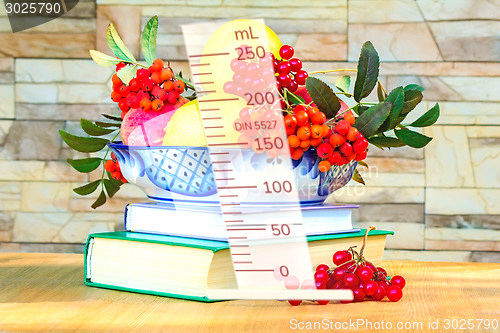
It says {"value": 55, "unit": "mL"}
